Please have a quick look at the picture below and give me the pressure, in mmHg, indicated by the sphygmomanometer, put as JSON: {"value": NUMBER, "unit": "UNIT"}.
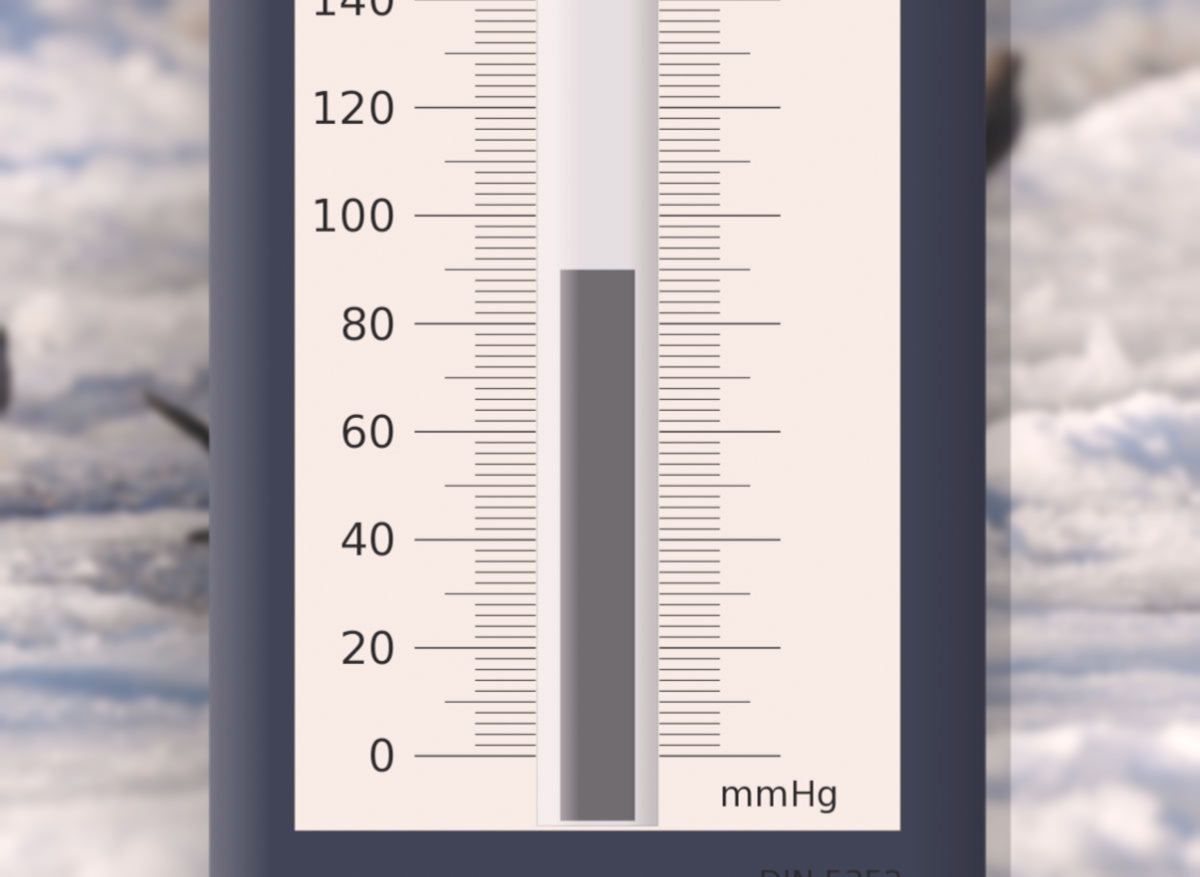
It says {"value": 90, "unit": "mmHg"}
